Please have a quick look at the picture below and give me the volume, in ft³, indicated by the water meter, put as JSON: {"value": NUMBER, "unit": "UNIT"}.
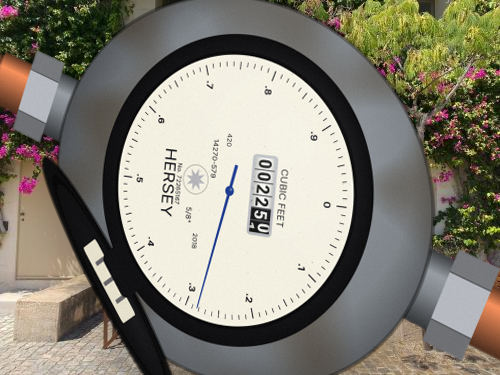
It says {"value": 2250.28, "unit": "ft³"}
